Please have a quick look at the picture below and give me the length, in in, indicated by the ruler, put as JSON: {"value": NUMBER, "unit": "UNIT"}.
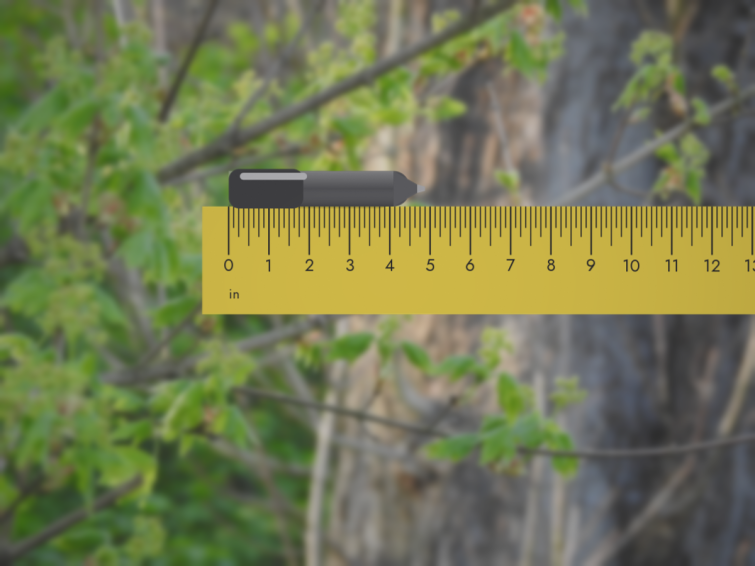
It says {"value": 4.875, "unit": "in"}
